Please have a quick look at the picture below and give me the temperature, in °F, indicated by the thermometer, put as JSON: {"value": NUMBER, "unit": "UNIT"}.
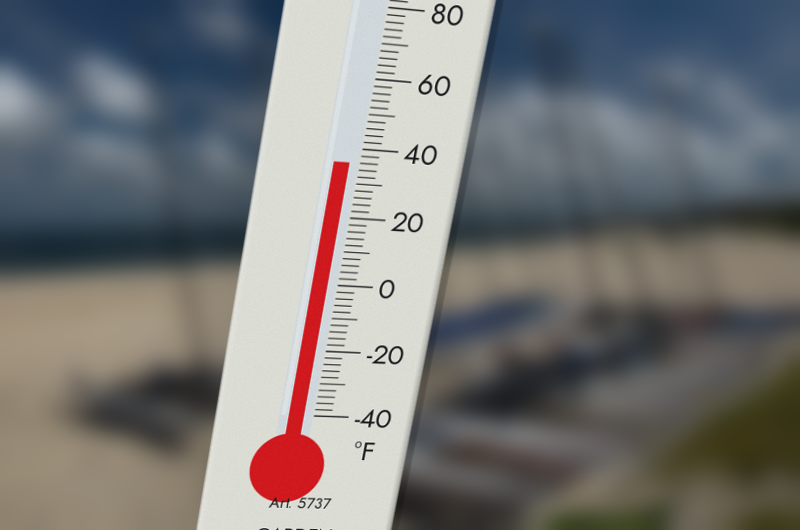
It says {"value": 36, "unit": "°F"}
